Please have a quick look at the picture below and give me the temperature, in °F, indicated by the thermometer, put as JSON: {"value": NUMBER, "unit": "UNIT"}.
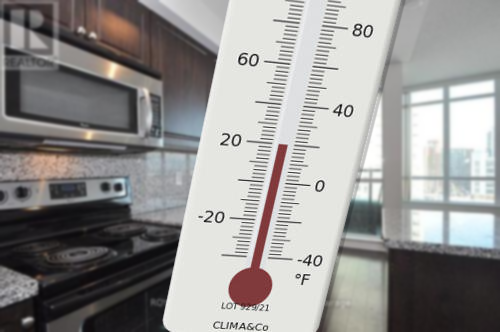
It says {"value": 20, "unit": "°F"}
